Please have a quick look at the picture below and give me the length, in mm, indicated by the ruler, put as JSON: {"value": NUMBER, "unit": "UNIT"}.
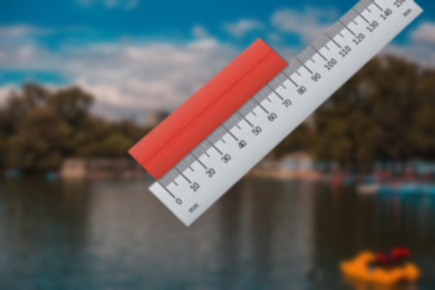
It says {"value": 85, "unit": "mm"}
